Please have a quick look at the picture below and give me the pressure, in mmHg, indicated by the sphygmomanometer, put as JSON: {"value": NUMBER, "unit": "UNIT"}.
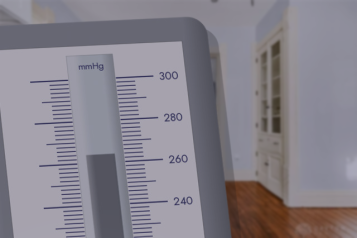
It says {"value": 264, "unit": "mmHg"}
